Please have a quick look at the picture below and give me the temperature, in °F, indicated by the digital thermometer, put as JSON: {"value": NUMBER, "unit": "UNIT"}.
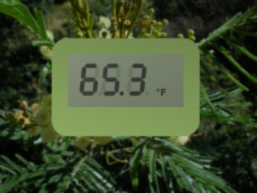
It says {"value": 65.3, "unit": "°F"}
